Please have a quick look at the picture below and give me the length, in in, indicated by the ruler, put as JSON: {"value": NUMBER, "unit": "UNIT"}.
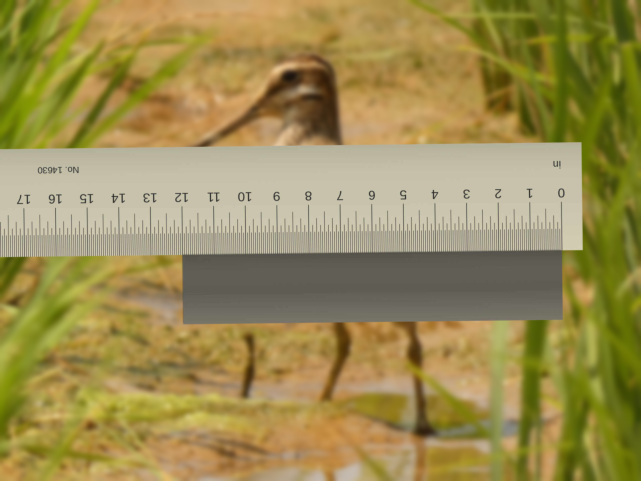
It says {"value": 12, "unit": "in"}
